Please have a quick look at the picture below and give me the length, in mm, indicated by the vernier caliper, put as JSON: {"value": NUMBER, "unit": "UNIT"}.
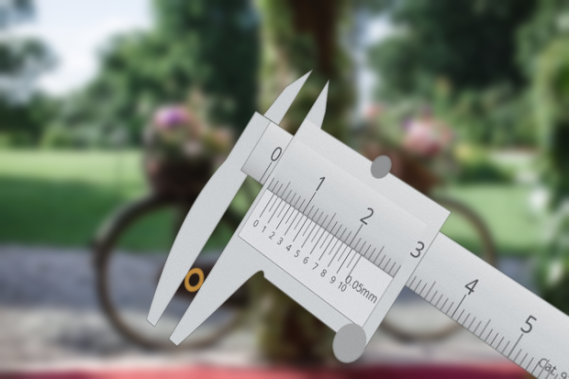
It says {"value": 3.6, "unit": "mm"}
